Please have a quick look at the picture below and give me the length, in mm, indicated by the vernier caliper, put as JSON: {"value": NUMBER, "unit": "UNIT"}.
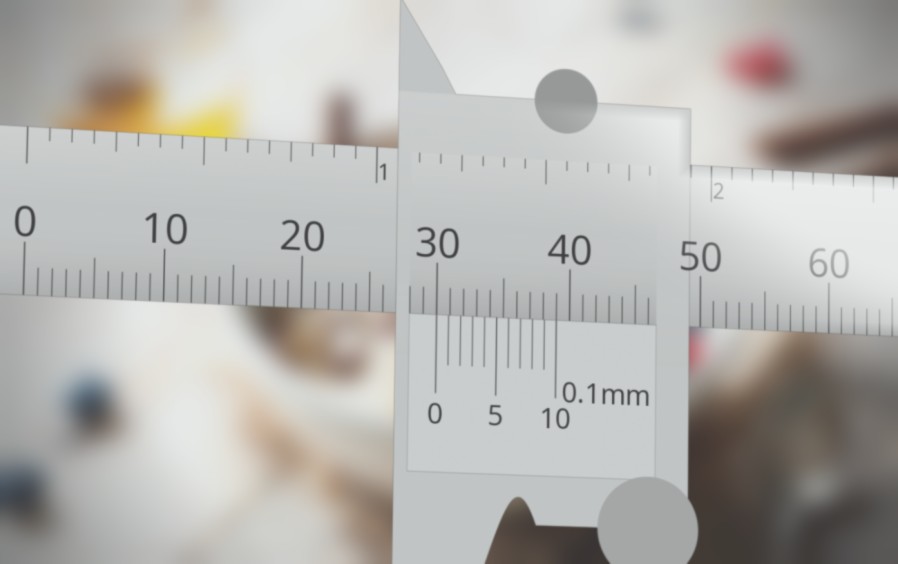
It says {"value": 30.0, "unit": "mm"}
